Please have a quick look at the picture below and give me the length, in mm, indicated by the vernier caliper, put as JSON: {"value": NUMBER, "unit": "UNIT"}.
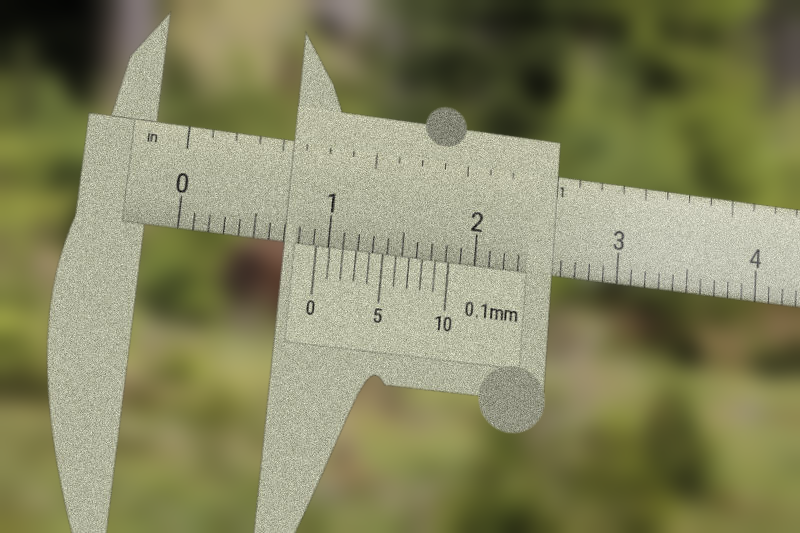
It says {"value": 9.2, "unit": "mm"}
